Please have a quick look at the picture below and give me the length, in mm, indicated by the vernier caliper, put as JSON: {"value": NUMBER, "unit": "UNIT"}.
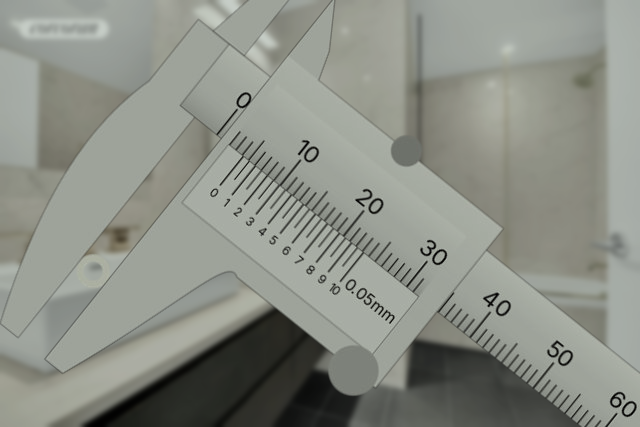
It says {"value": 4.2, "unit": "mm"}
